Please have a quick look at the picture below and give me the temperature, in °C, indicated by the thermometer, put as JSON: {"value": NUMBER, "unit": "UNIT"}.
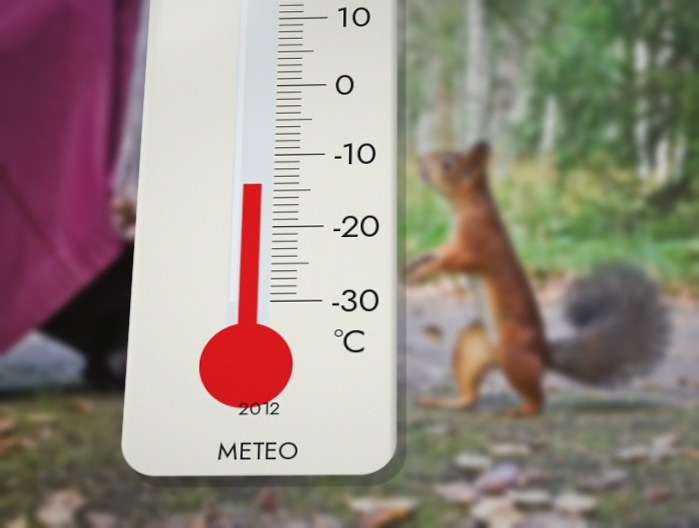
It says {"value": -14, "unit": "°C"}
